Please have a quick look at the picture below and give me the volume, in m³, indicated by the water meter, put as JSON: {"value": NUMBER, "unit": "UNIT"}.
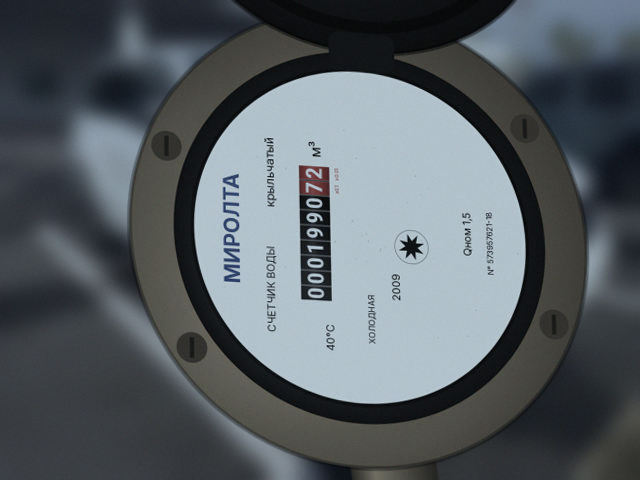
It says {"value": 1990.72, "unit": "m³"}
